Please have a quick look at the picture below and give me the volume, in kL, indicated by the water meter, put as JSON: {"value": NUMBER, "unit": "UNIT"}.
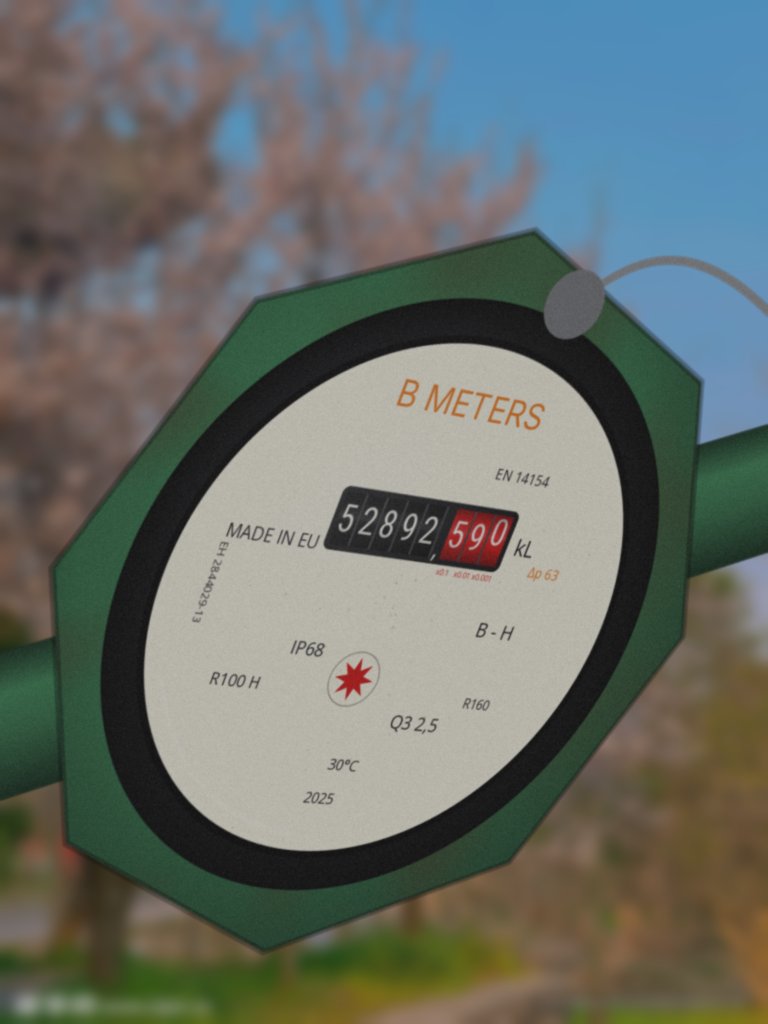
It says {"value": 52892.590, "unit": "kL"}
